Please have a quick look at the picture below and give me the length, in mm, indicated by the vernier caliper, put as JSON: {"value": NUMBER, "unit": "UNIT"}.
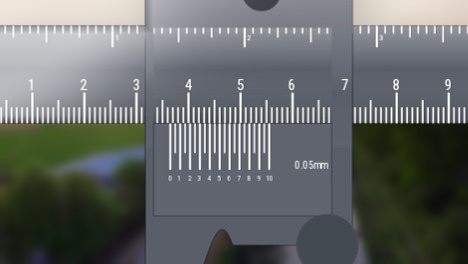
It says {"value": 36.5, "unit": "mm"}
